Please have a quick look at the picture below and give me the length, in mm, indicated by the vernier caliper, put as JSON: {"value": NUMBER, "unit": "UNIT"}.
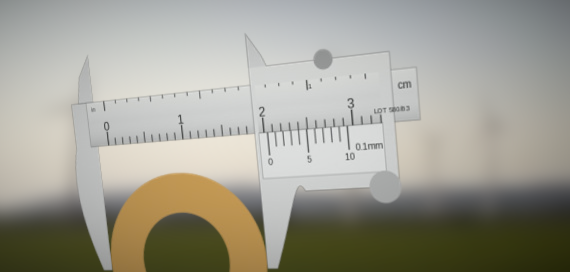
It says {"value": 20.4, "unit": "mm"}
